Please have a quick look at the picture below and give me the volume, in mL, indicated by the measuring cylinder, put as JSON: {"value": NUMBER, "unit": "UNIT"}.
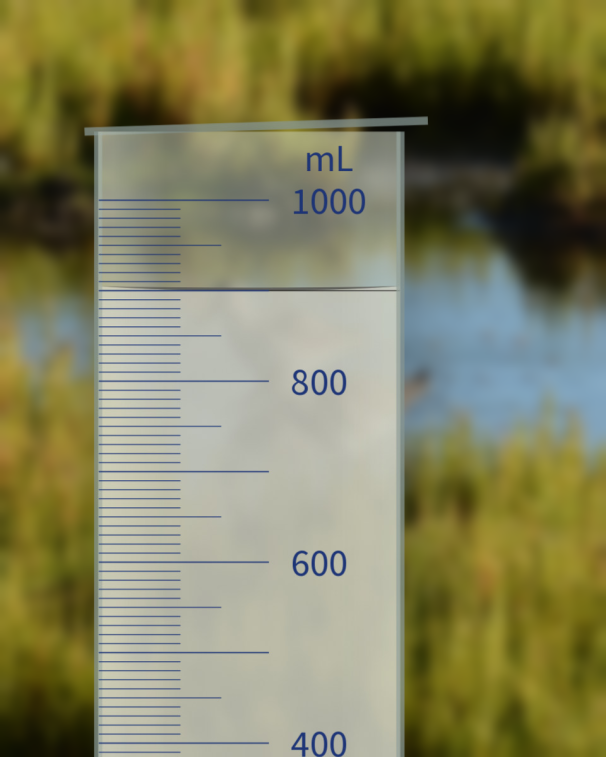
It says {"value": 900, "unit": "mL"}
